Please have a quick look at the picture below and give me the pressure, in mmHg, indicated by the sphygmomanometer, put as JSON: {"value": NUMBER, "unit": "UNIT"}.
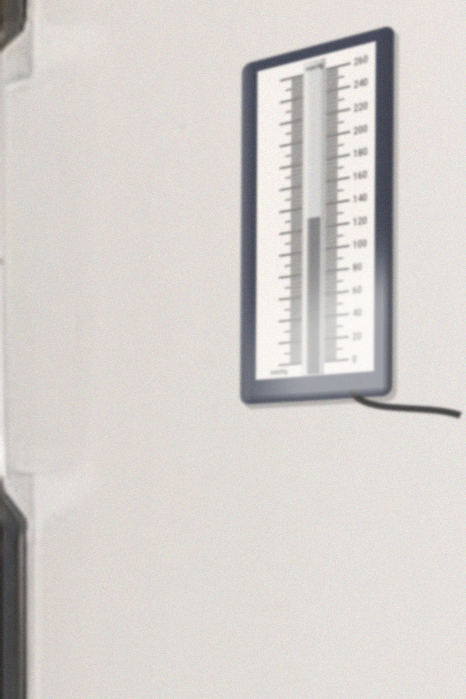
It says {"value": 130, "unit": "mmHg"}
